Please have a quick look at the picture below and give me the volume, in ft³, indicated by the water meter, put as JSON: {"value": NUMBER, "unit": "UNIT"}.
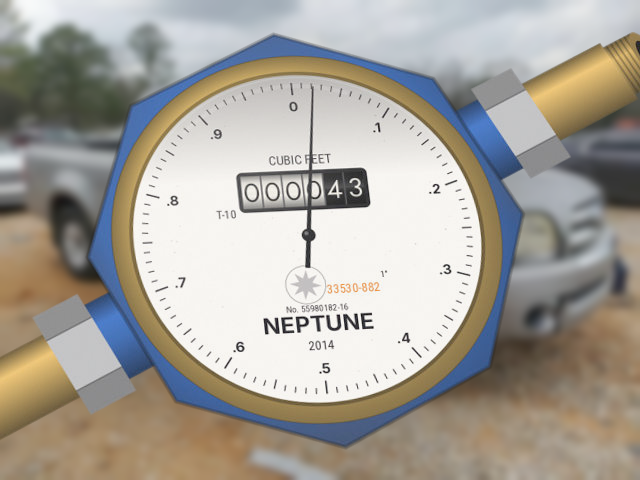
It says {"value": 43.02, "unit": "ft³"}
